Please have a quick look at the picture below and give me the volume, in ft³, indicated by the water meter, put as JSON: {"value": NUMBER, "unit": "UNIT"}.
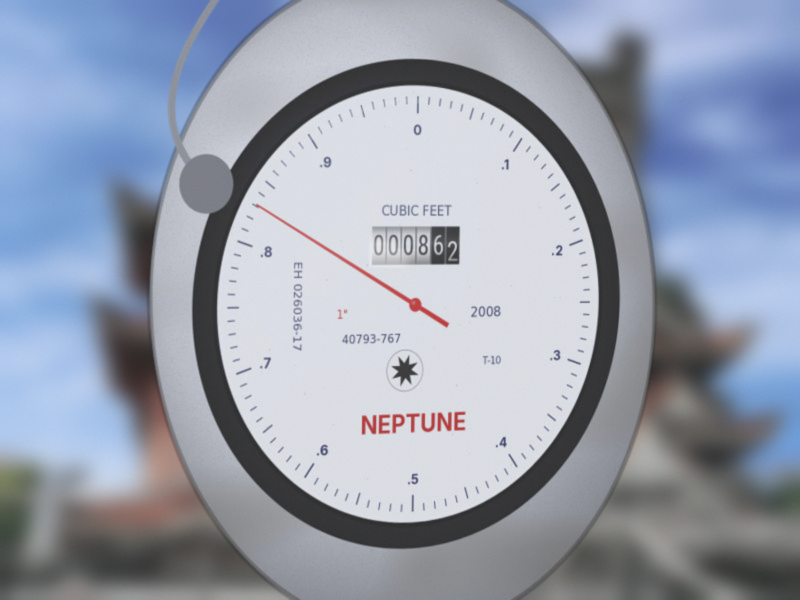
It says {"value": 861.83, "unit": "ft³"}
